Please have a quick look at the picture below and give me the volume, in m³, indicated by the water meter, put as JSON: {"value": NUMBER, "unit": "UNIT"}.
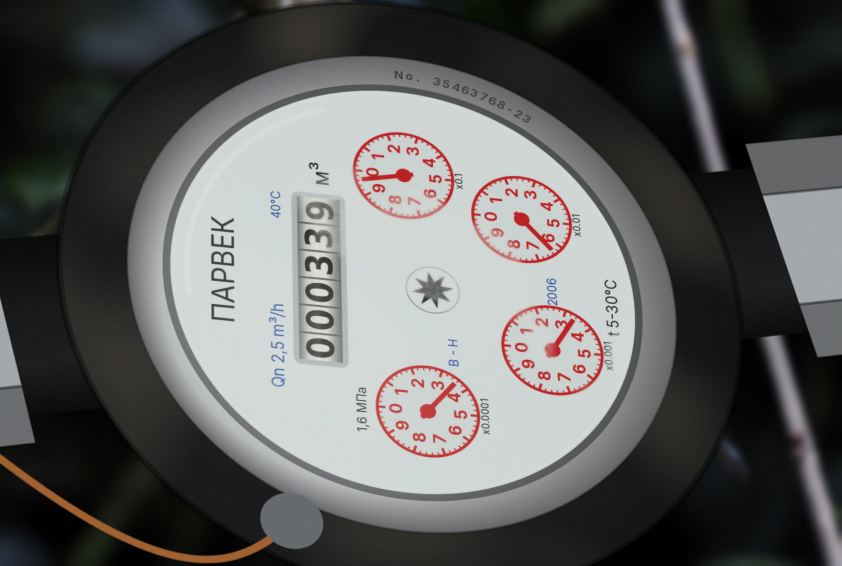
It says {"value": 338.9633, "unit": "m³"}
